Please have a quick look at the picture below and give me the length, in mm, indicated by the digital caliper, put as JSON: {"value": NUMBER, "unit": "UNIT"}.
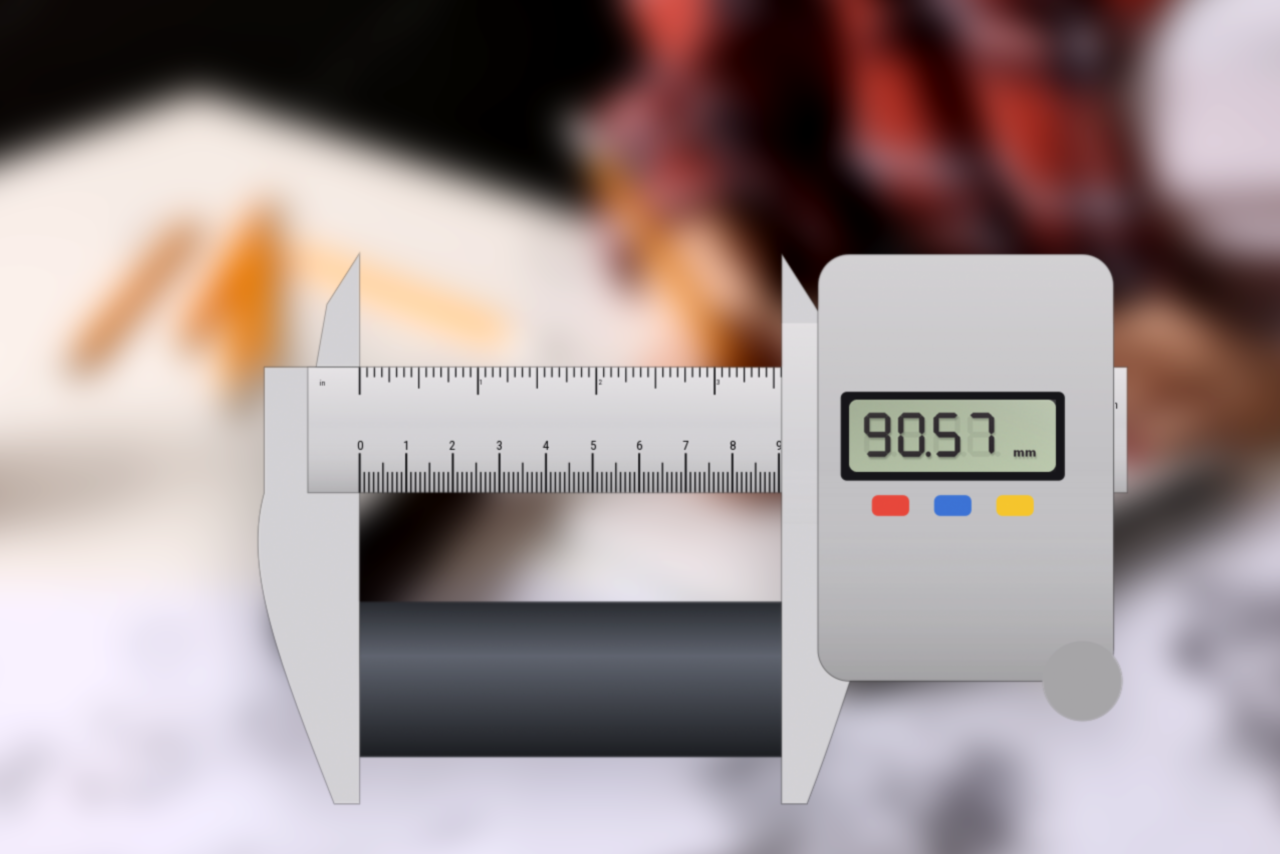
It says {"value": 90.57, "unit": "mm"}
